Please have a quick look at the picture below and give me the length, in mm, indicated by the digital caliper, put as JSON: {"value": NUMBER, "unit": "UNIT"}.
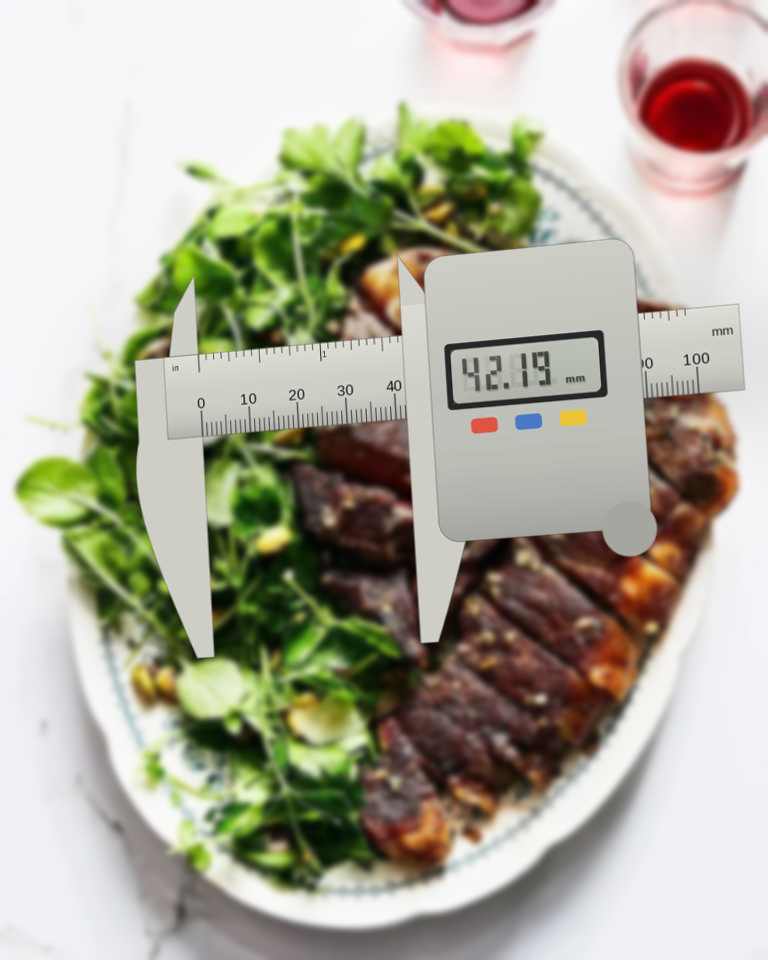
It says {"value": 42.19, "unit": "mm"}
